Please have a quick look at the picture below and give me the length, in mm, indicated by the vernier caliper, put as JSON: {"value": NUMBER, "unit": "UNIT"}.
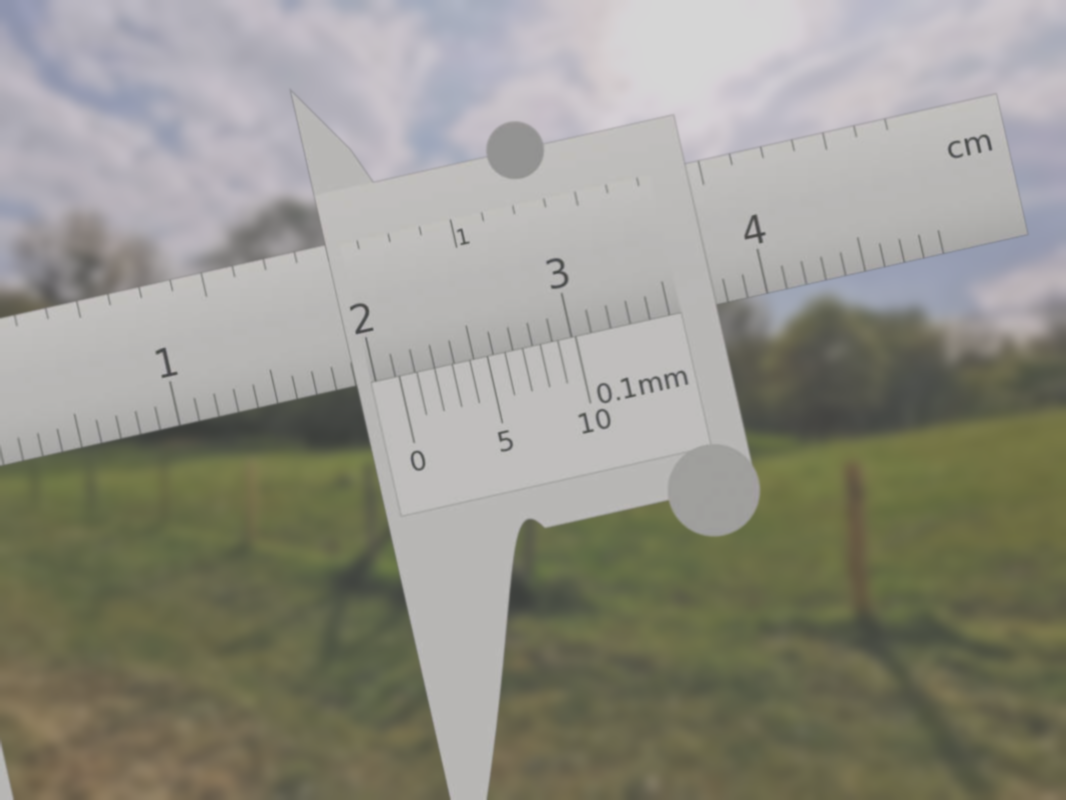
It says {"value": 21.2, "unit": "mm"}
